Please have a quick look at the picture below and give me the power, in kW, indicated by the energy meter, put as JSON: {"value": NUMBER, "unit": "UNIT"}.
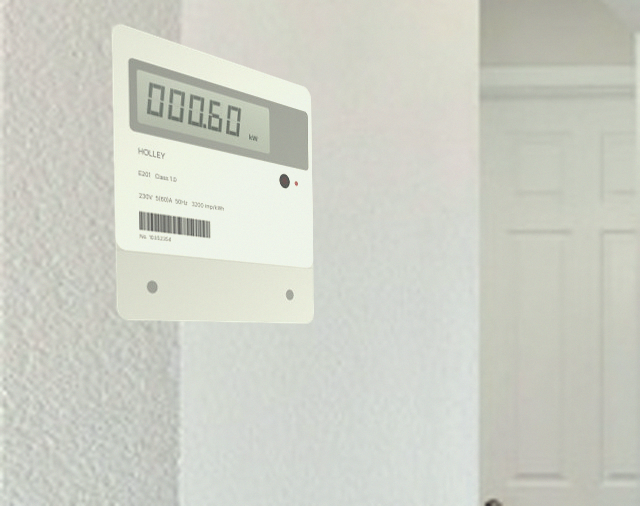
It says {"value": 0.60, "unit": "kW"}
